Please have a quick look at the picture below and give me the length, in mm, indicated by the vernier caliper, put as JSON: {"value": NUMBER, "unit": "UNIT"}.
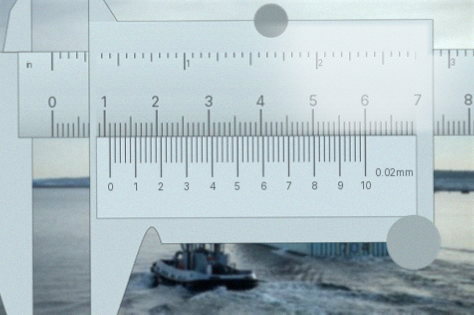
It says {"value": 11.0, "unit": "mm"}
